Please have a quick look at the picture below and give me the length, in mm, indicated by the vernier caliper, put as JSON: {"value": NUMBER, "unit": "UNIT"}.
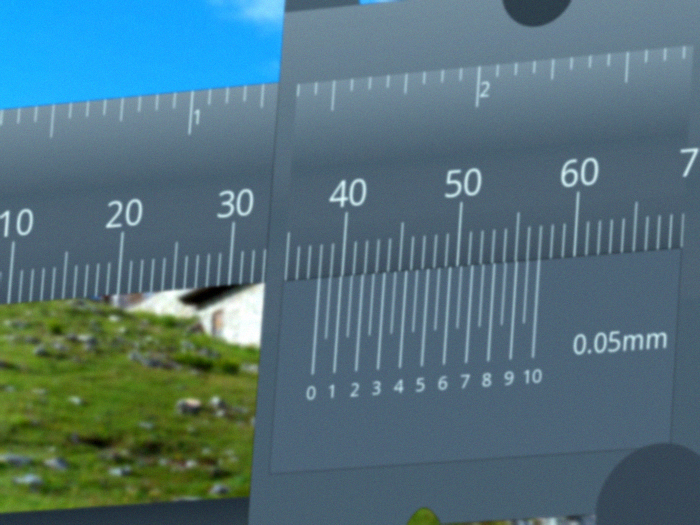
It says {"value": 38.0, "unit": "mm"}
